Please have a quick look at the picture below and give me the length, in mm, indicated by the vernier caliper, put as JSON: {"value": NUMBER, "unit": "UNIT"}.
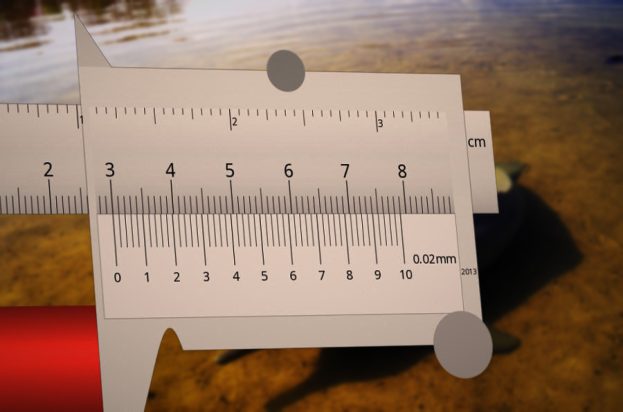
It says {"value": 30.0, "unit": "mm"}
